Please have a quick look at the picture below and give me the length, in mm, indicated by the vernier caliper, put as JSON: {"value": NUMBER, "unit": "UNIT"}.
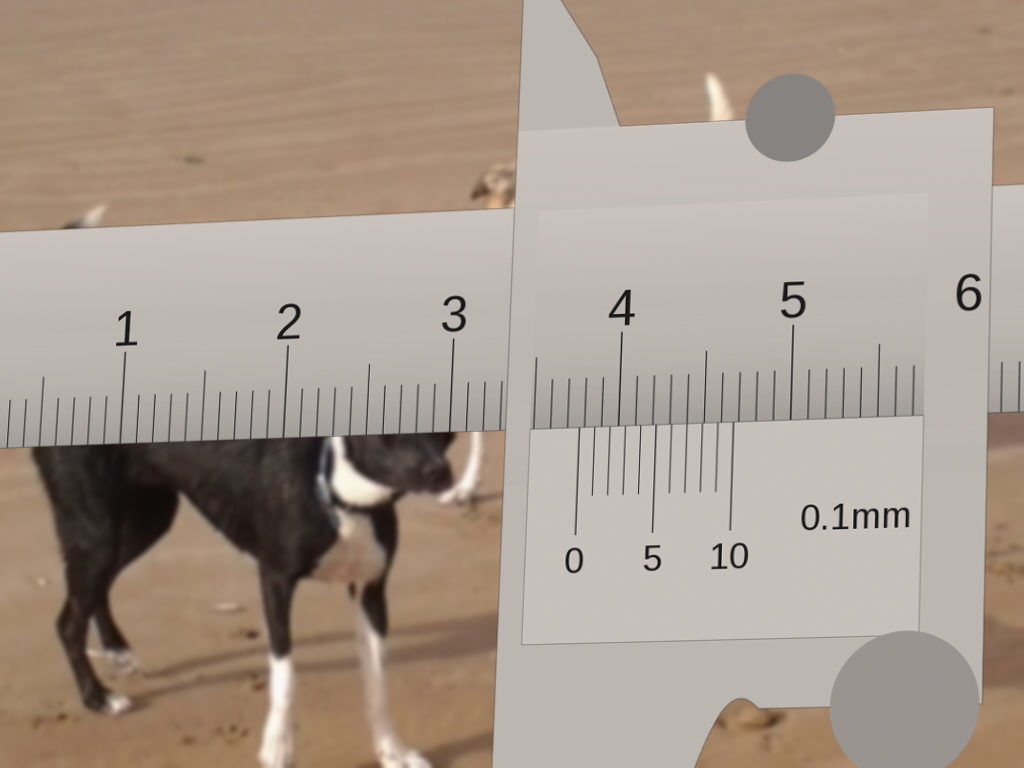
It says {"value": 37.7, "unit": "mm"}
